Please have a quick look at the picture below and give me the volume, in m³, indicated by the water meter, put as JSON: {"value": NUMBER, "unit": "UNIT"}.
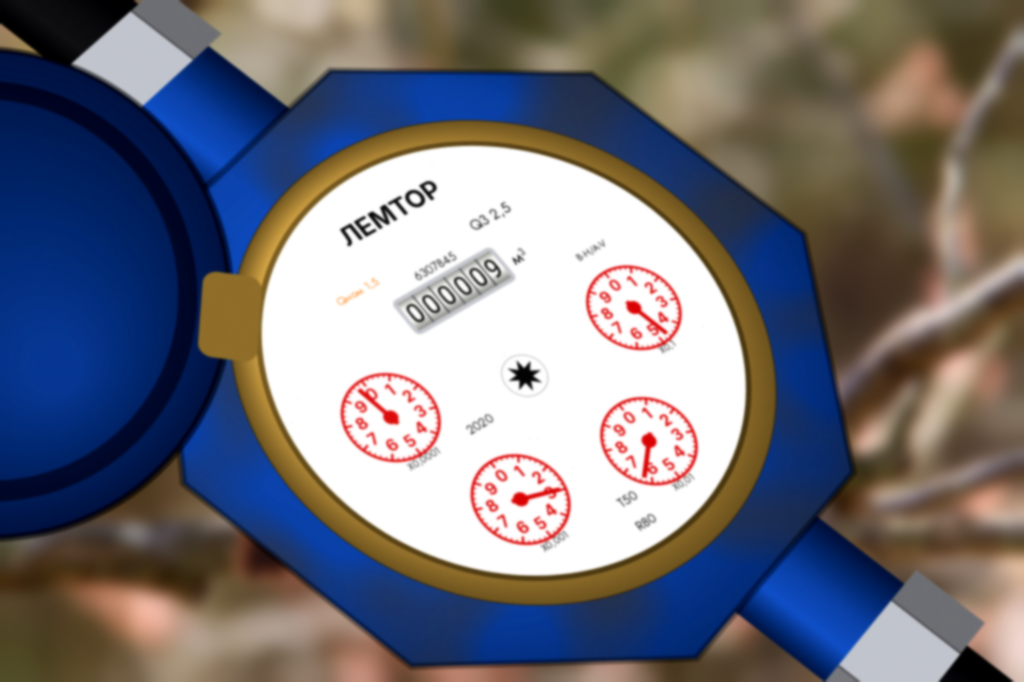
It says {"value": 9.4629, "unit": "m³"}
